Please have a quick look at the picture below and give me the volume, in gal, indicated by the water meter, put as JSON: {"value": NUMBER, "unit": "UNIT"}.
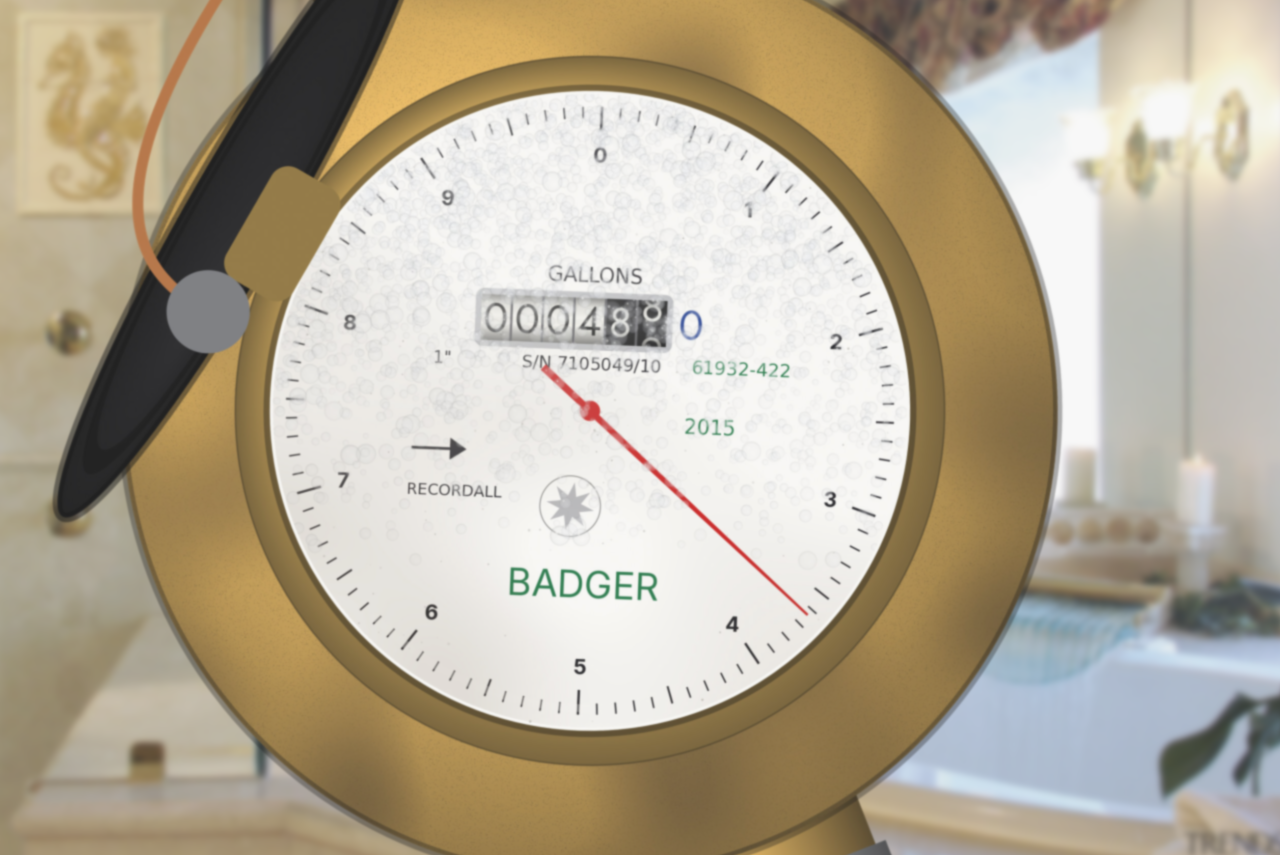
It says {"value": 4883.6, "unit": "gal"}
